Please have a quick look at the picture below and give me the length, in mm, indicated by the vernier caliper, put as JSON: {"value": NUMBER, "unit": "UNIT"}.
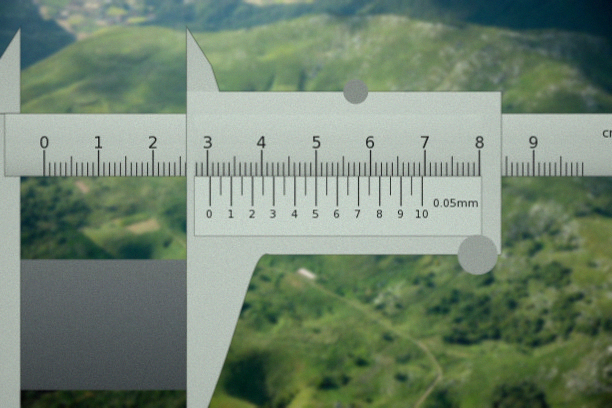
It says {"value": 30.5, "unit": "mm"}
